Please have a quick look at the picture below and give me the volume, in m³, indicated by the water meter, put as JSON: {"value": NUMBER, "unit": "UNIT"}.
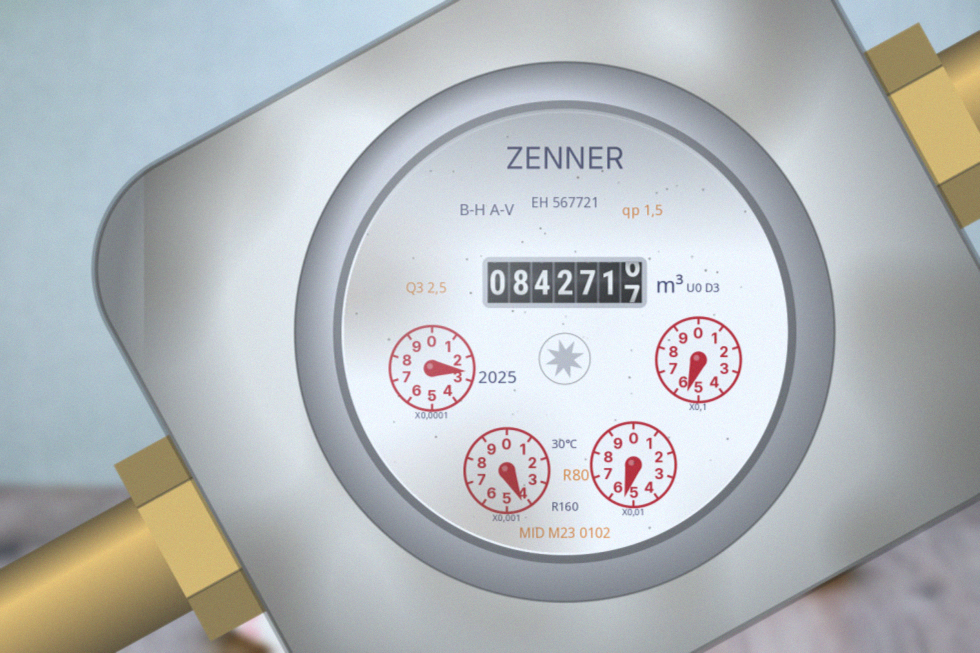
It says {"value": 842716.5542, "unit": "m³"}
